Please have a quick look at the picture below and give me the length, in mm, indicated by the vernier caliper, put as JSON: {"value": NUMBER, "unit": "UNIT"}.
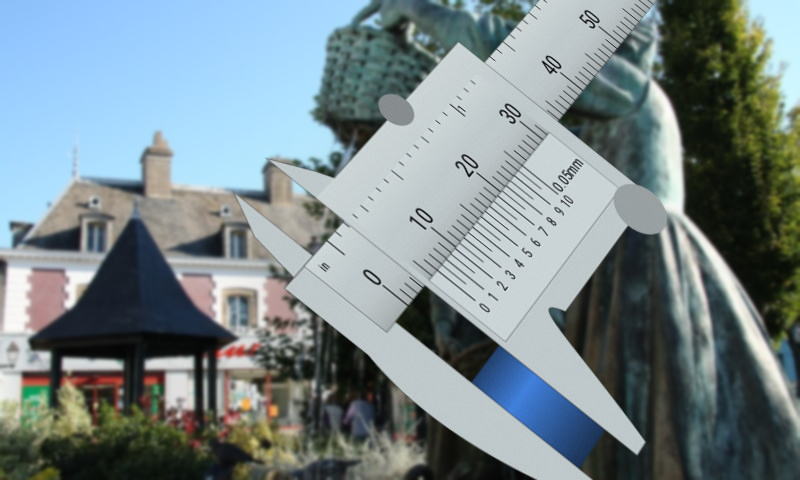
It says {"value": 6.0, "unit": "mm"}
